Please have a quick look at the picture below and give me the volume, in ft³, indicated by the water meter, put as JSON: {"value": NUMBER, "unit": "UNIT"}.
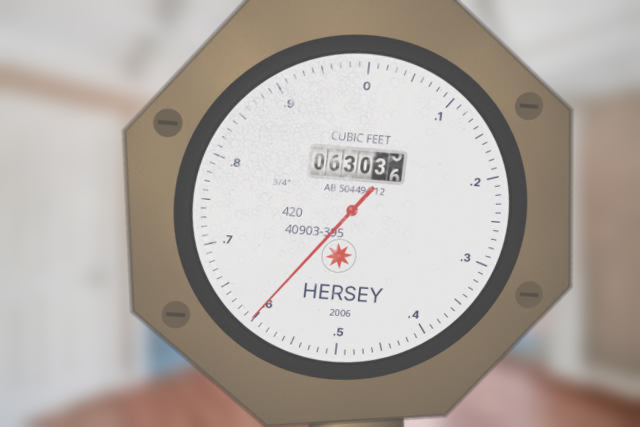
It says {"value": 63035.60, "unit": "ft³"}
